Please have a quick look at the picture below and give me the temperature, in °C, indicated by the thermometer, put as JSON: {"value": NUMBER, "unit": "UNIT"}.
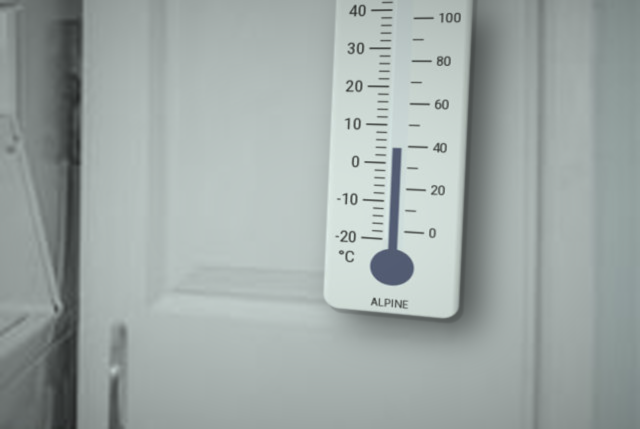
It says {"value": 4, "unit": "°C"}
